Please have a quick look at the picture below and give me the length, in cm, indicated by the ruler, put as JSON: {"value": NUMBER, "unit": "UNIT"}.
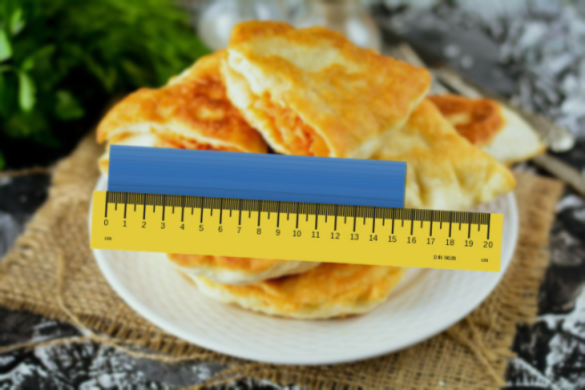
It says {"value": 15.5, "unit": "cm"}
